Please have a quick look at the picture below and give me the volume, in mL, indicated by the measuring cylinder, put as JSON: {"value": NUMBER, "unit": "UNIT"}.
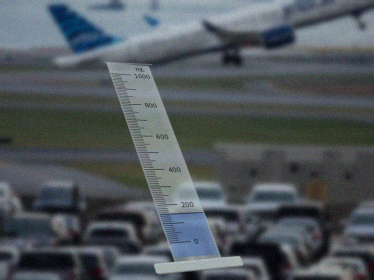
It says {"value": 150, "unit": "mL"}
